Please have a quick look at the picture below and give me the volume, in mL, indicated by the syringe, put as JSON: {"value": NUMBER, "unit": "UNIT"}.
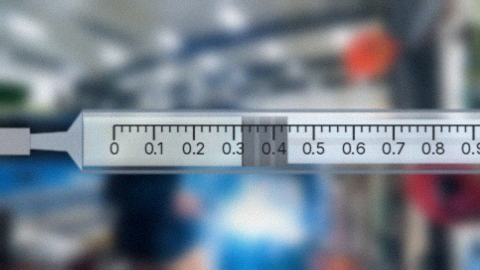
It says {"value": 0.32, "unit": "mL"}
